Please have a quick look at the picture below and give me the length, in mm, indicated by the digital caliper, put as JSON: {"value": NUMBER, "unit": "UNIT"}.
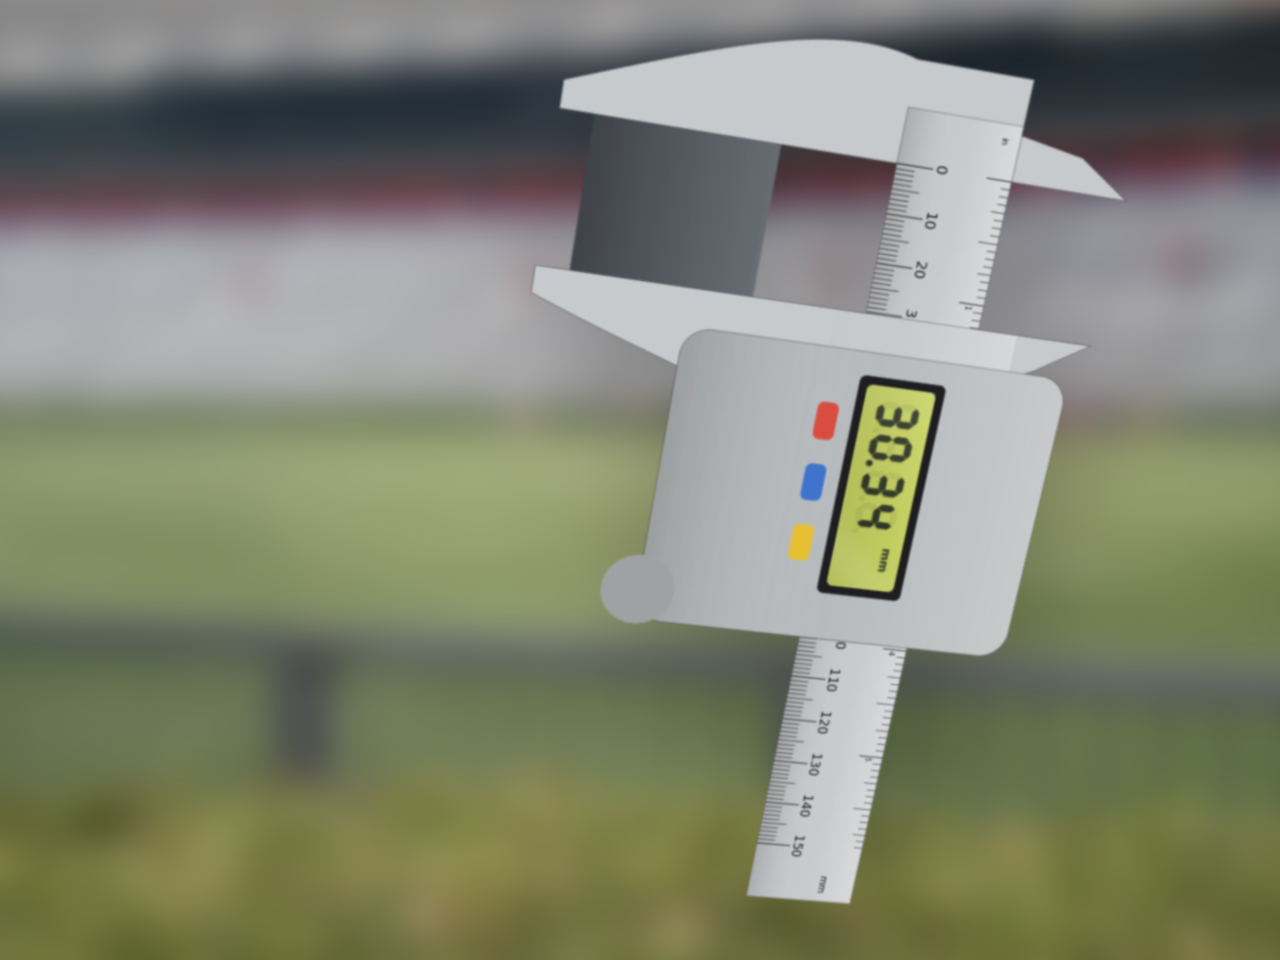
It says {"value": 30.34, "unit": "mm"}
